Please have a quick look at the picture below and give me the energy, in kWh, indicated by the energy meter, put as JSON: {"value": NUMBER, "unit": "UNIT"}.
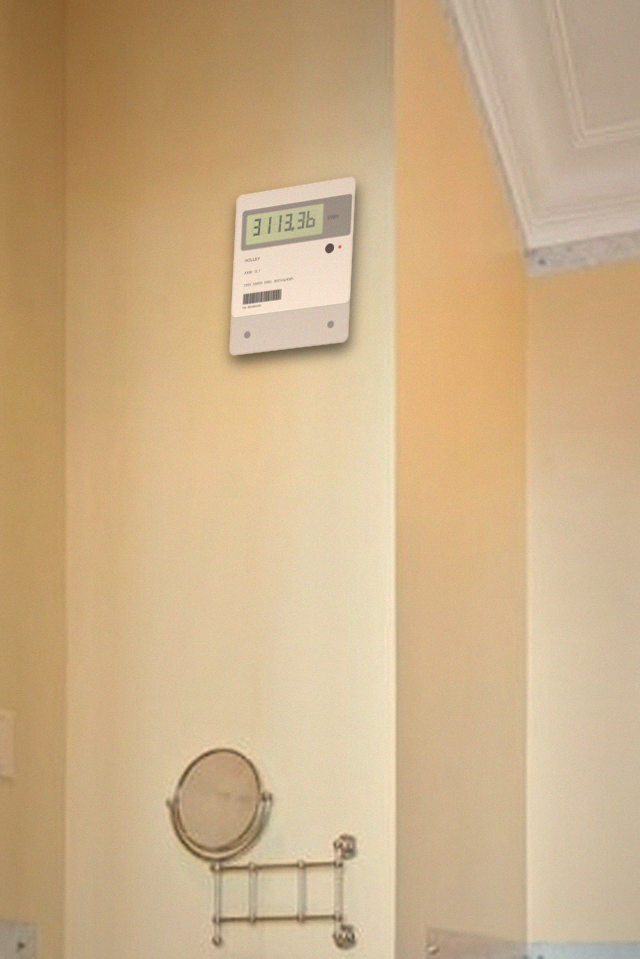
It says {"value": 3113.36, "unit": "kWh"}
